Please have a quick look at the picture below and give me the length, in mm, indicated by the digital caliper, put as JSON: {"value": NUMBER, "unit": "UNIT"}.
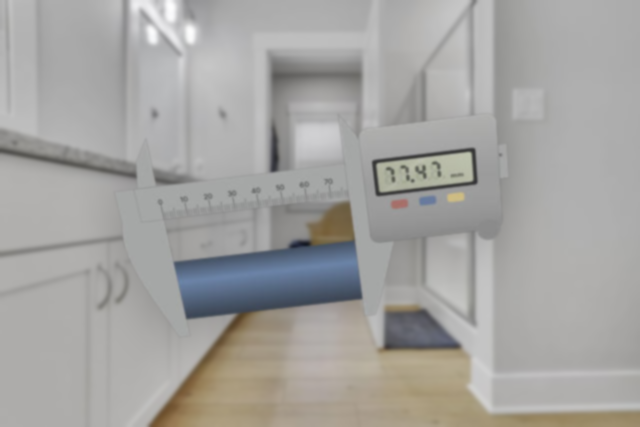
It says {"value": 77.47, "unit": "mm"}
